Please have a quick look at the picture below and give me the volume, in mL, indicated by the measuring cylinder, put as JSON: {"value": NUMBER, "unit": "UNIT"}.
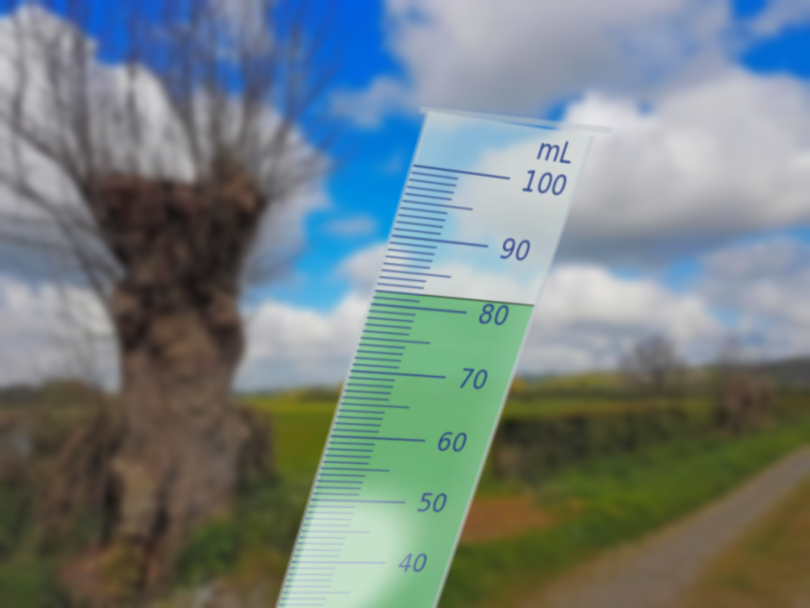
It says {"value": 82, "unit": "mL"}
